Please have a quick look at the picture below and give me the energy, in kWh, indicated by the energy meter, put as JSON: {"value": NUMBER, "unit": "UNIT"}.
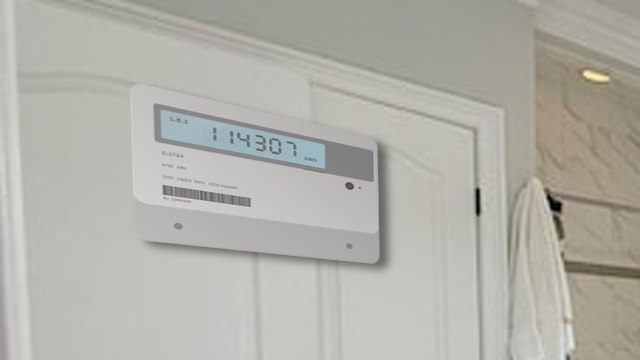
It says {"value": 114307, "unit": "kWh"}
